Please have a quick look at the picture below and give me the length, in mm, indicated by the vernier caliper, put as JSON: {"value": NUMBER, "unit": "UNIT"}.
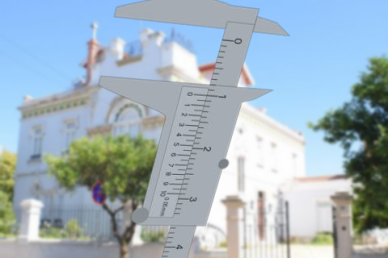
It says {"value": 10.0, "unit": "mm"}
